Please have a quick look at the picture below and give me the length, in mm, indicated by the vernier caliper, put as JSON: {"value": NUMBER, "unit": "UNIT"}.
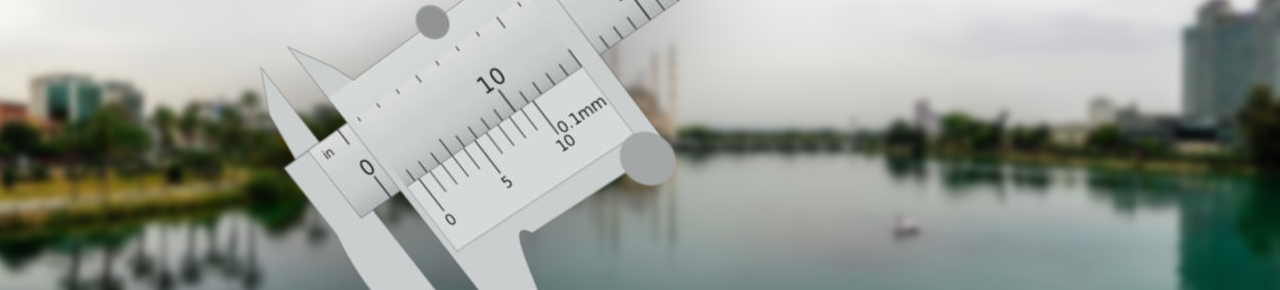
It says {"value": 2.3, "unit": "mm"}
